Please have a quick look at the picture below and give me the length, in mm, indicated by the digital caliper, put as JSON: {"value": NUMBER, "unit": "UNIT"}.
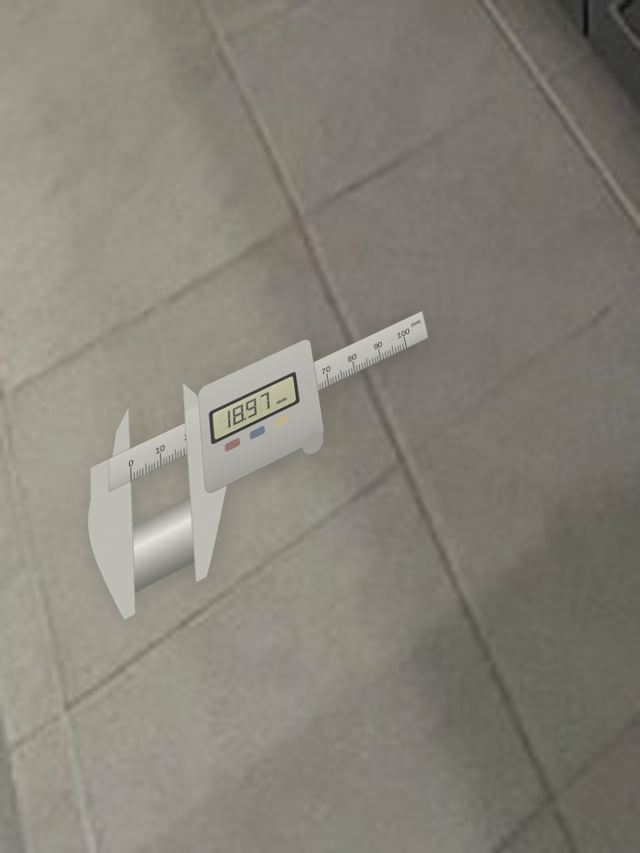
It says {"value": 18.97, "unit": "mm"}
